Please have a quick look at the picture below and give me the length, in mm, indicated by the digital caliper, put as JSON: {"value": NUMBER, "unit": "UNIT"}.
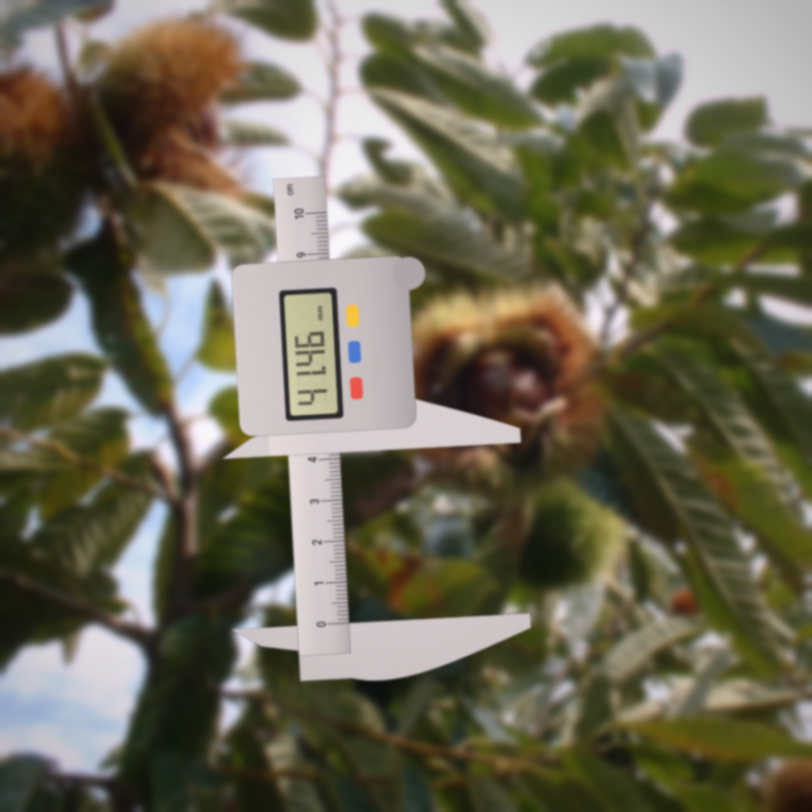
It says {"value": 41.46, "unit": "mm"}
